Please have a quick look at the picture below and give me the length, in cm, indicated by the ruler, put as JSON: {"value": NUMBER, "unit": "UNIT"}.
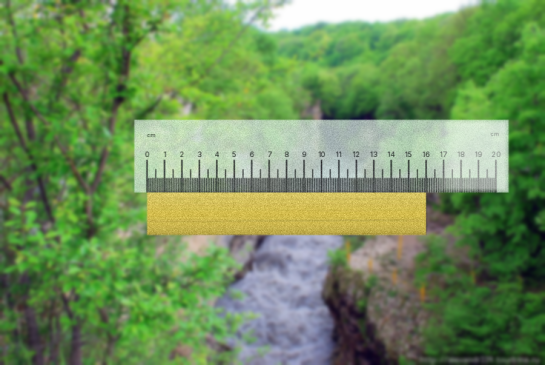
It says {"value": 16, "unit": "cm"}
